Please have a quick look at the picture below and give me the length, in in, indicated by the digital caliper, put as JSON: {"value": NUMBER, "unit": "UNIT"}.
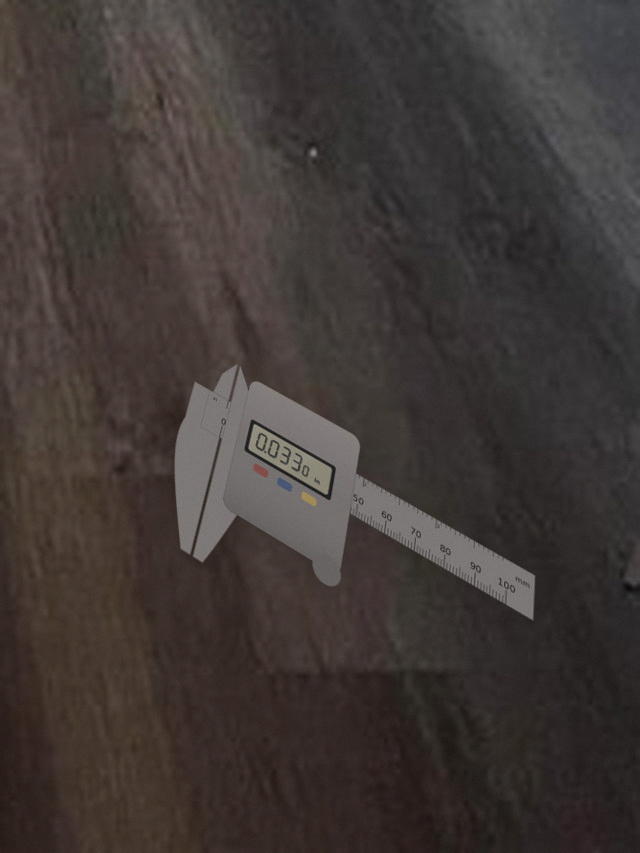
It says {"value": 0.0330, "unit": "in"}
